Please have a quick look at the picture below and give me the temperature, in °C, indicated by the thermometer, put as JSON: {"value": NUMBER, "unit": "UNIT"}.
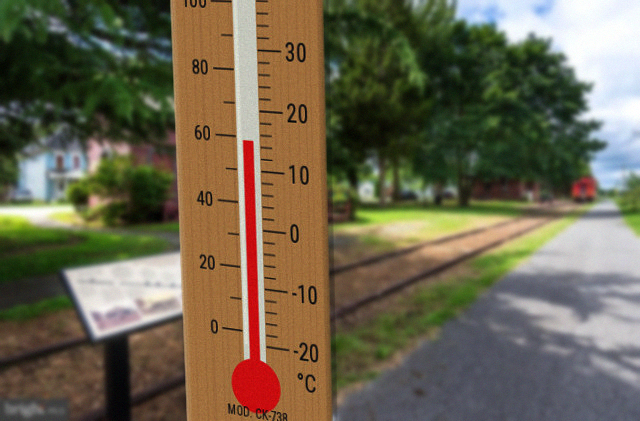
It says {"value": 15, "unit": "°C"}
